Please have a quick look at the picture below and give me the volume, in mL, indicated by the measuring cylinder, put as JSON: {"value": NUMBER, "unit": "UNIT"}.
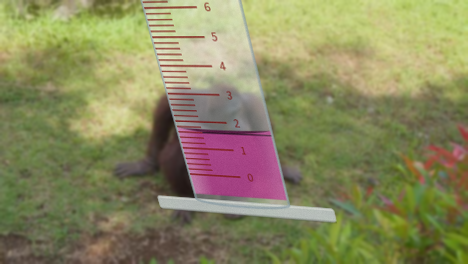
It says {"value": 1.6, "unit": "mL"}
